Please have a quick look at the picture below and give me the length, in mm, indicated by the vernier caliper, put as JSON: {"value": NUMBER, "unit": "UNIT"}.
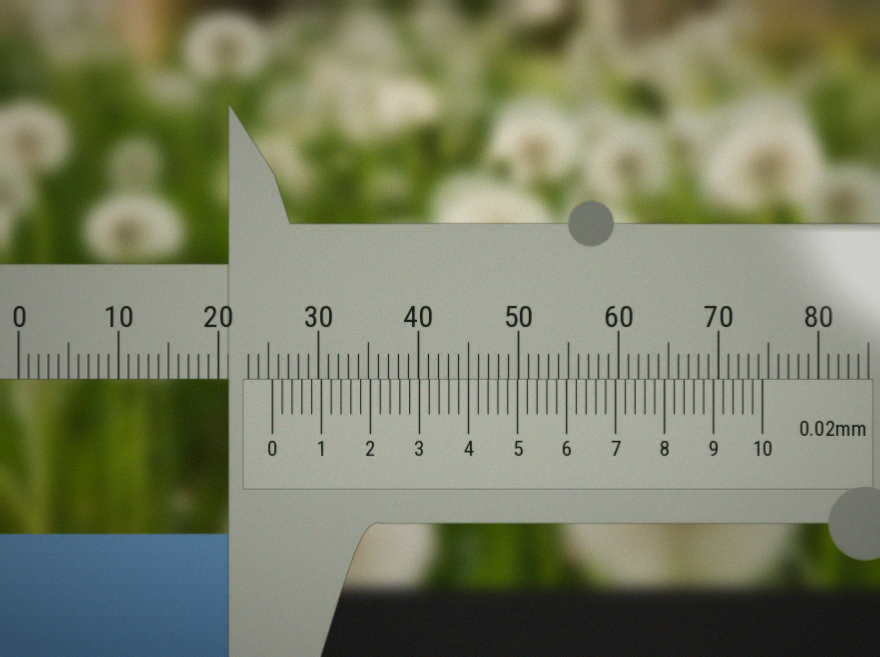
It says {"value": 25.4, "unit": "mm"}
